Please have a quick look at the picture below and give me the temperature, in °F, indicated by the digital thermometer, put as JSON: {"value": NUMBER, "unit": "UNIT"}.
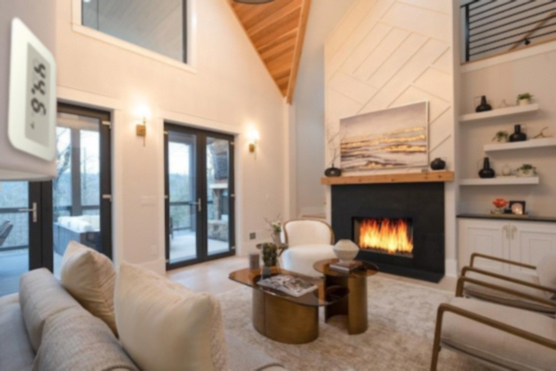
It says {"value": 44.6, "unit": "°F"}
